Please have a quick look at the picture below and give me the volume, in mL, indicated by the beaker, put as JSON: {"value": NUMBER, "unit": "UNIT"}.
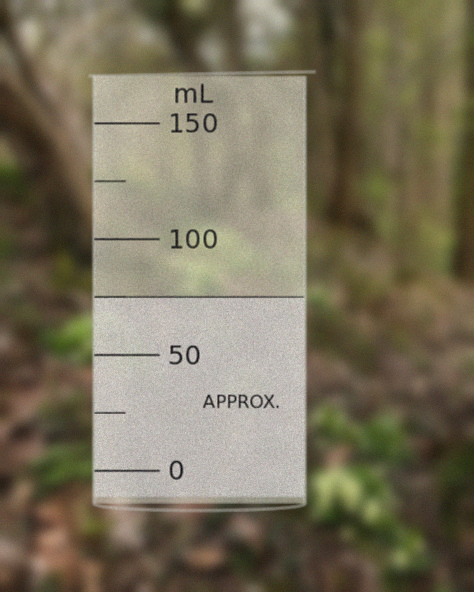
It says {"value": 75, "unit": "mL"}
